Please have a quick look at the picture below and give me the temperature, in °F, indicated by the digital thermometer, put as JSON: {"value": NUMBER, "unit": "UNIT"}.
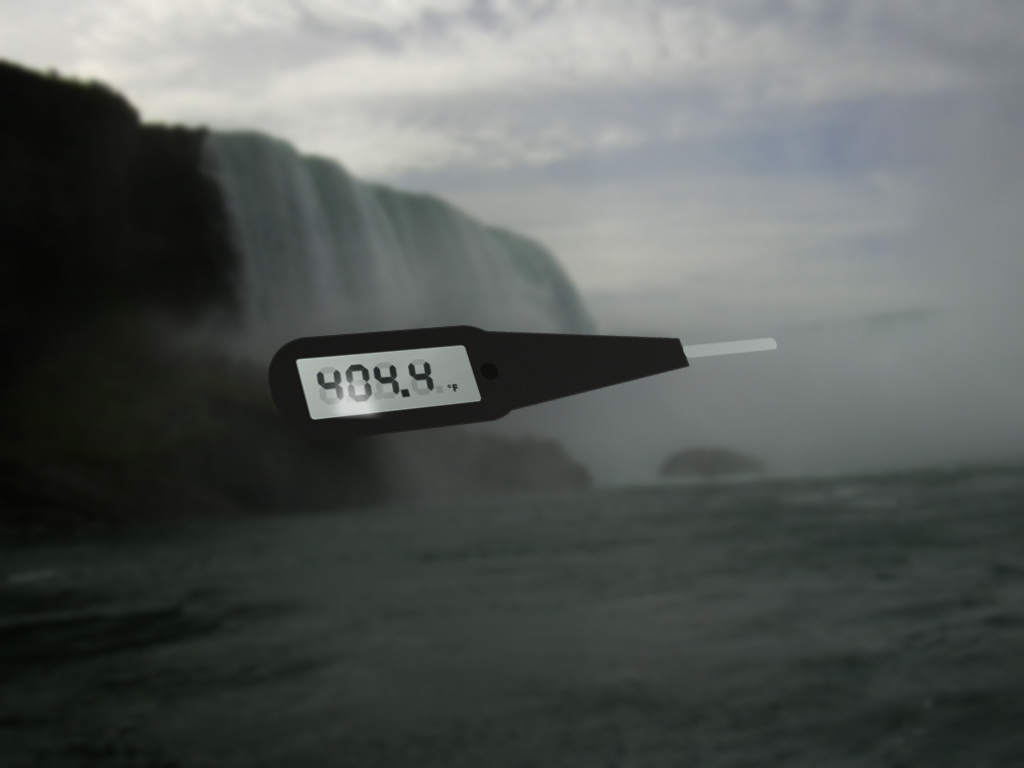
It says {"value": 404.4, "unit": "°F"}
